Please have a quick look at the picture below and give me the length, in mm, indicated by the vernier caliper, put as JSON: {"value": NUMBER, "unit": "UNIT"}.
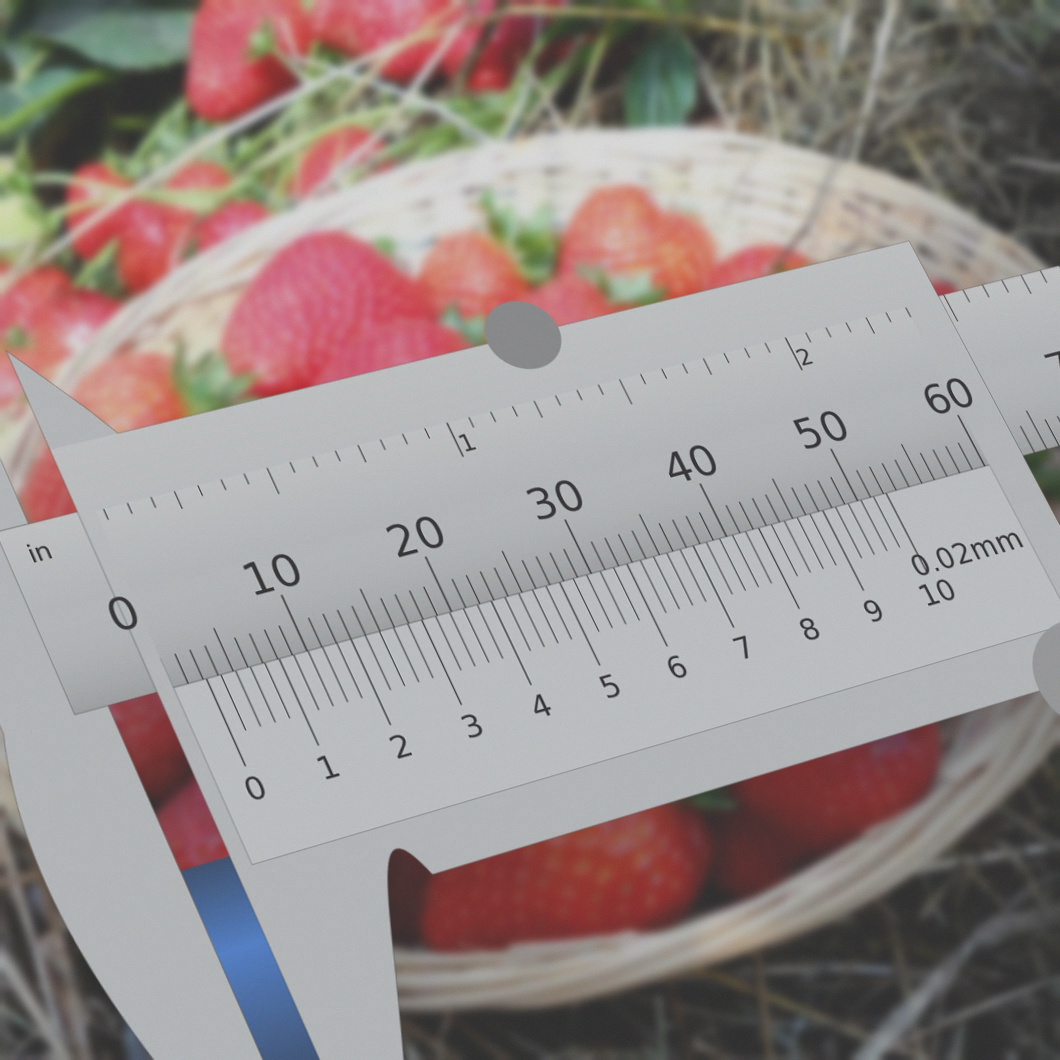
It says {"value": 3.2, "unit": "mm"}
